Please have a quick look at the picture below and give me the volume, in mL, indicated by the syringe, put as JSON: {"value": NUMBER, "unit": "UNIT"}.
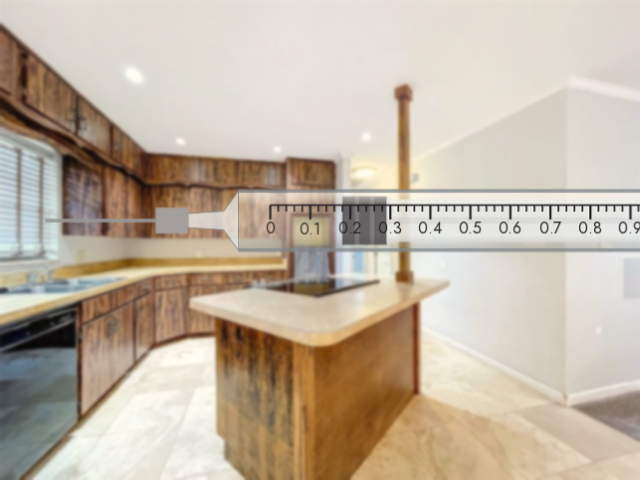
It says {"value": 0.18, "unit": "mL"}
